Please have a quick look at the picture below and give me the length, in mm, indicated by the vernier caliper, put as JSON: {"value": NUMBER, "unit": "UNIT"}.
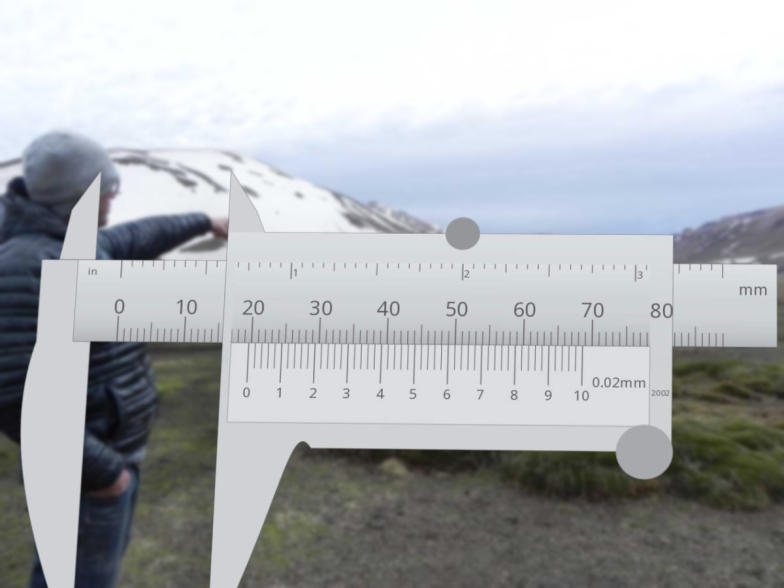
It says {"value": 19.6, "unit": "mm"}
